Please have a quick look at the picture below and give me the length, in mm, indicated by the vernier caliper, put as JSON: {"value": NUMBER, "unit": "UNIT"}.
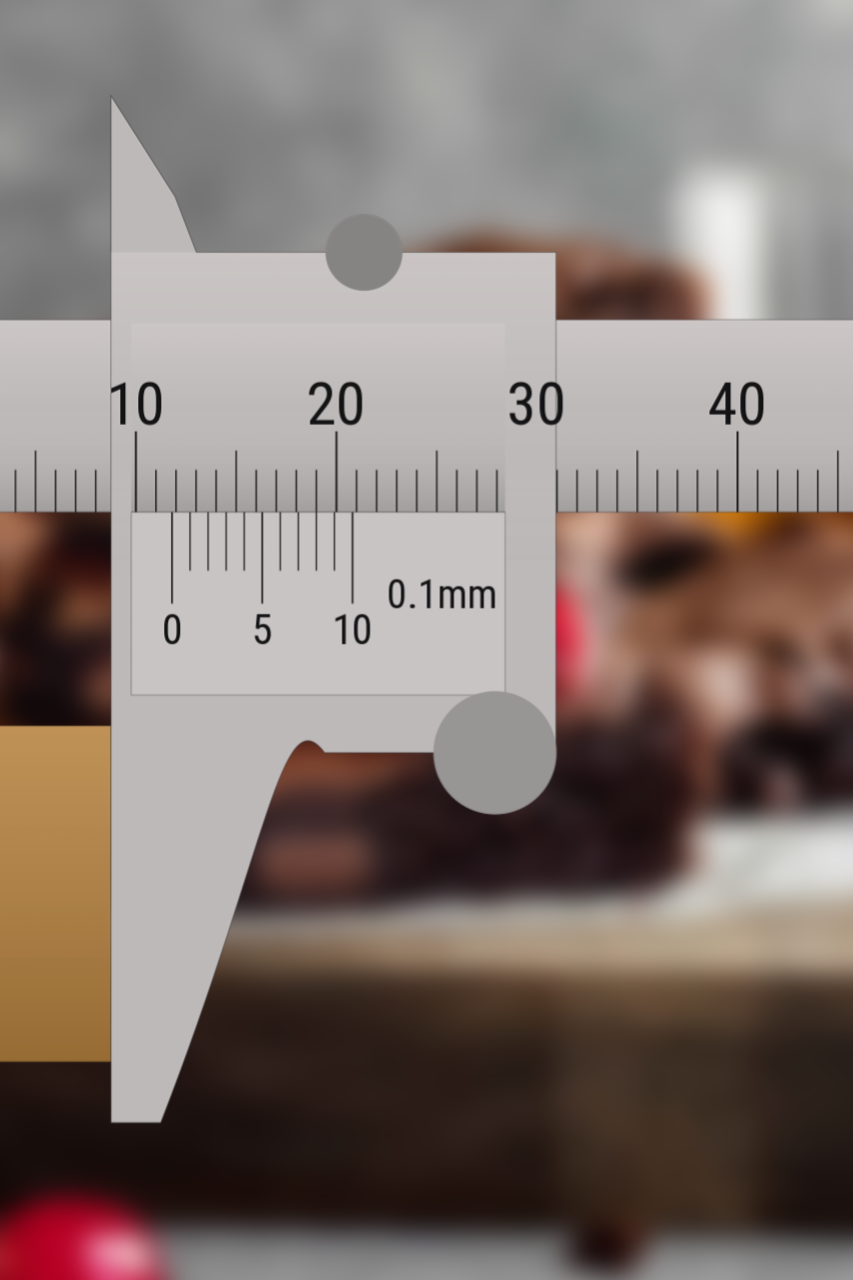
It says {"value": 11.8, "unit": "mm"}
